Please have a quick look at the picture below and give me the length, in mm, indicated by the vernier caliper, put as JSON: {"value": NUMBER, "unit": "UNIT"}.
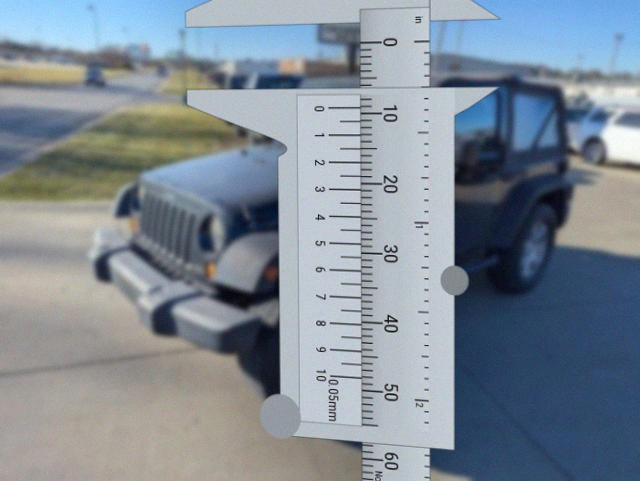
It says {"value": 9.2, "unit": "mm"}
